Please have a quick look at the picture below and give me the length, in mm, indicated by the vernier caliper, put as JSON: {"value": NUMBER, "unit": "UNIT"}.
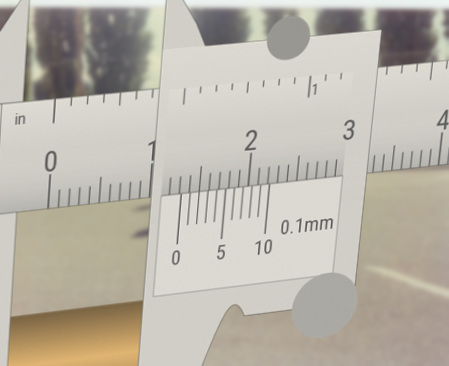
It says {"value": 13.2, "unit": "mm"}
